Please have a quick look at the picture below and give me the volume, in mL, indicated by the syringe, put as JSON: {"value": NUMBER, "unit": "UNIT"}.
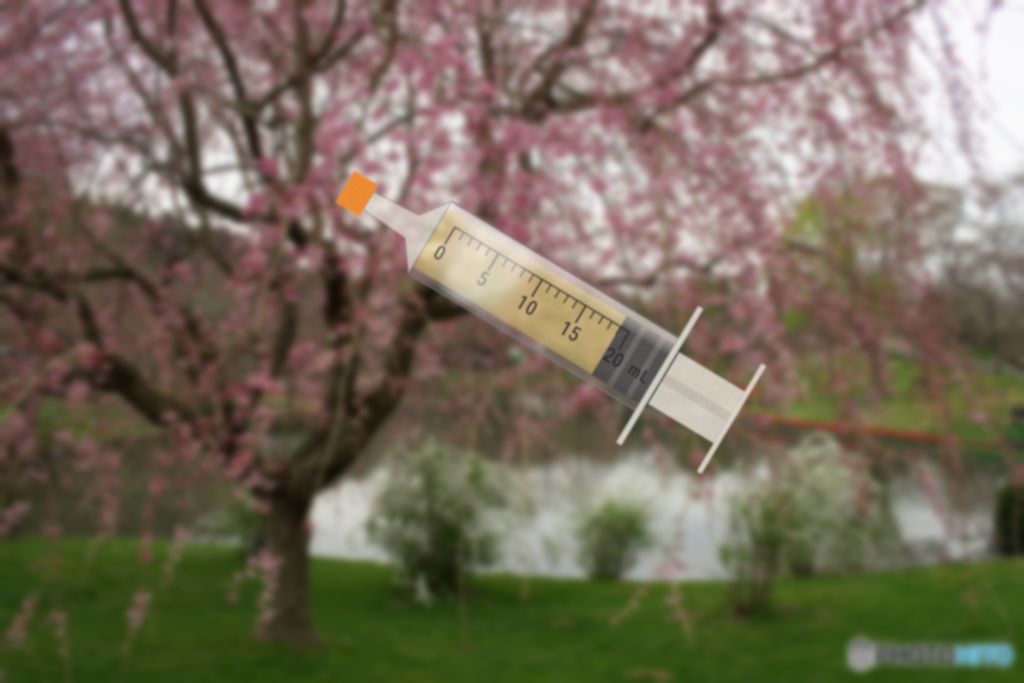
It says {"value": 19, "unit": "mL"}
